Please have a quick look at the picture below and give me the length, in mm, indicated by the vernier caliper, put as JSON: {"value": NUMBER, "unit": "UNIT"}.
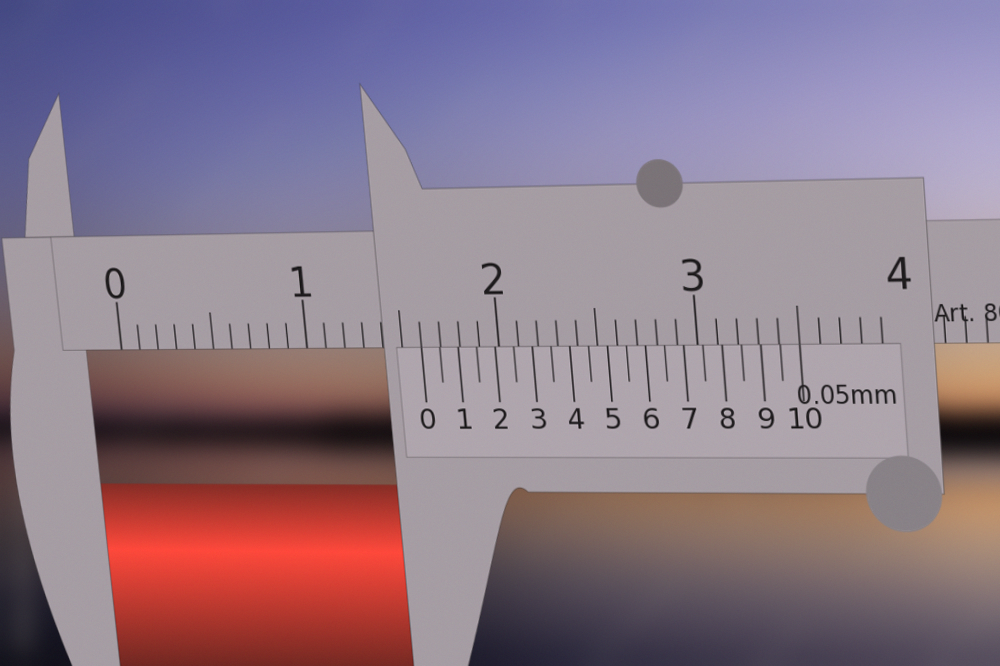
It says {"value": 16.0, "unit": "mm"}
